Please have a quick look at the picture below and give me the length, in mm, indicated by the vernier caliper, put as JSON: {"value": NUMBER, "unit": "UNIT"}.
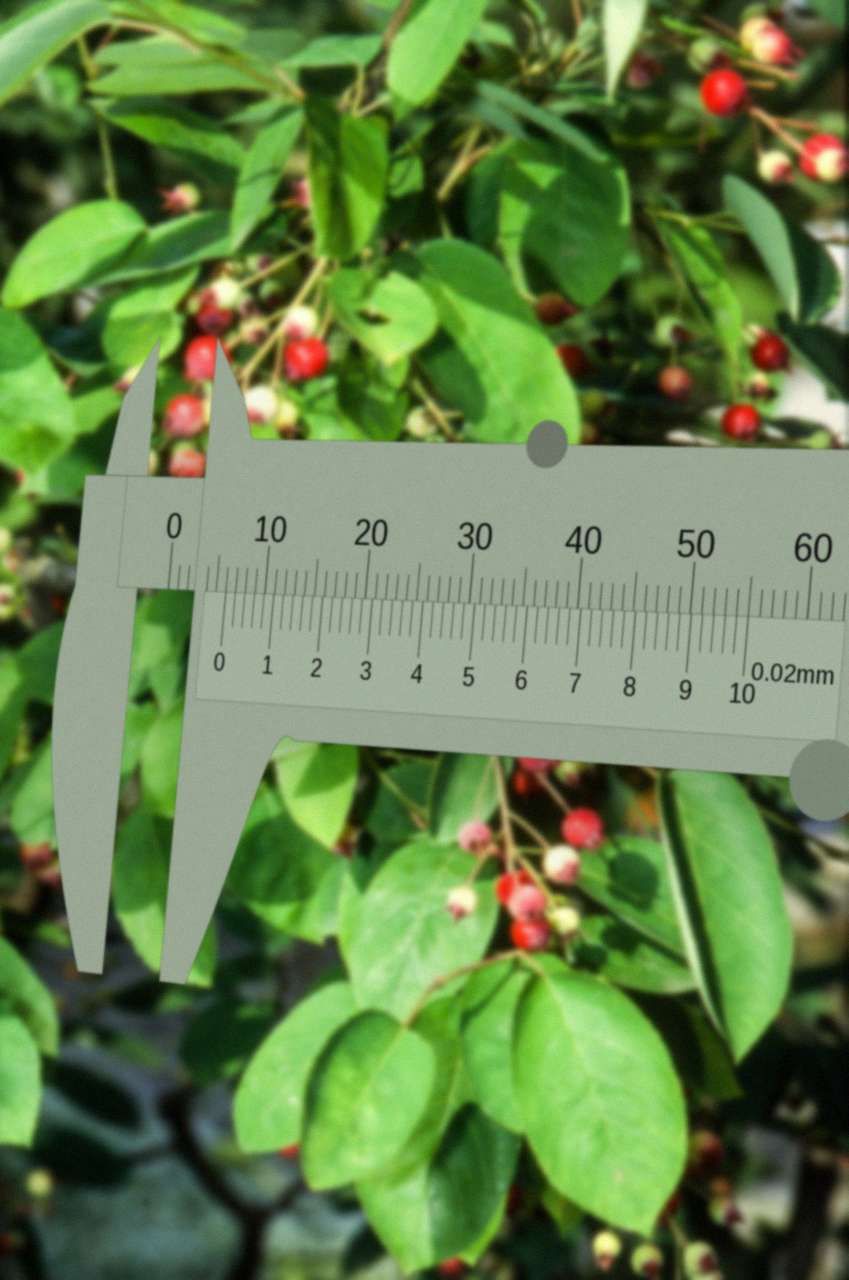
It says {"value": 6.0, "unit": "mm"}
